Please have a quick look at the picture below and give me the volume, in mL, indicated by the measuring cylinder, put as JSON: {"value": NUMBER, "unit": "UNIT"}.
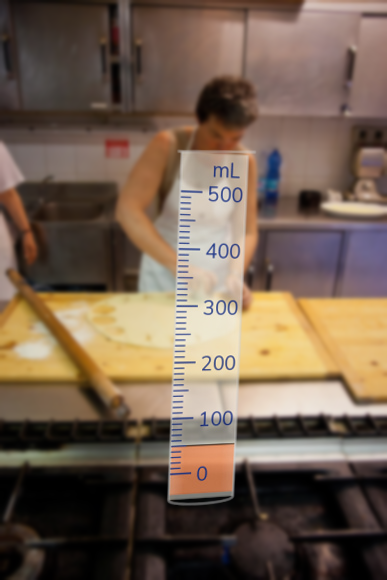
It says {"value": 50, "unit": "mL"}
